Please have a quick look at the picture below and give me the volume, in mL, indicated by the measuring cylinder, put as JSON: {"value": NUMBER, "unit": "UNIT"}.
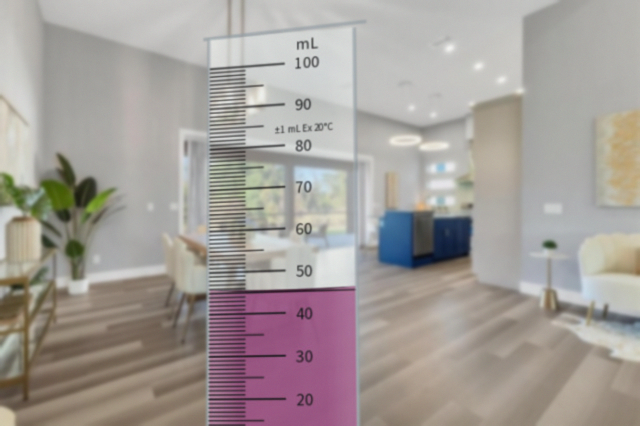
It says {"value": 45, "unit": "mL"}
